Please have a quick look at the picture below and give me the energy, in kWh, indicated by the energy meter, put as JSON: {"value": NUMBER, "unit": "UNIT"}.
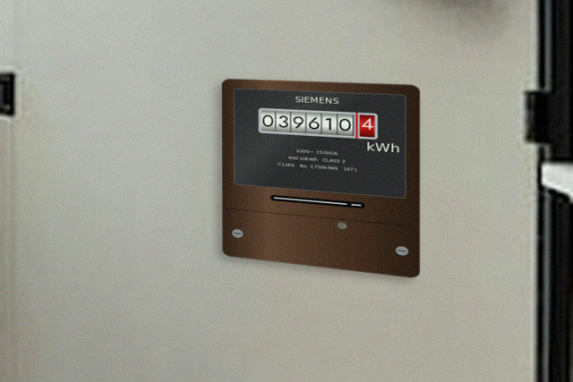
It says {"value": 39610.4, "unit": "kWh"}
